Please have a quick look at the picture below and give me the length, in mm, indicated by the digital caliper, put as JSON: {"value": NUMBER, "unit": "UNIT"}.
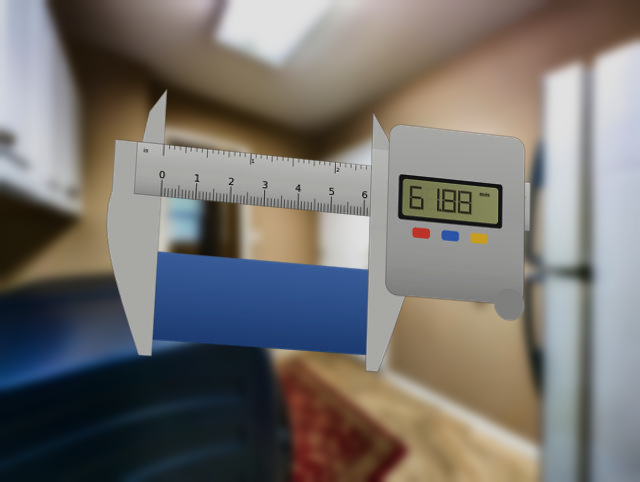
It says {"value": 61.88, "unit": "mm"}
